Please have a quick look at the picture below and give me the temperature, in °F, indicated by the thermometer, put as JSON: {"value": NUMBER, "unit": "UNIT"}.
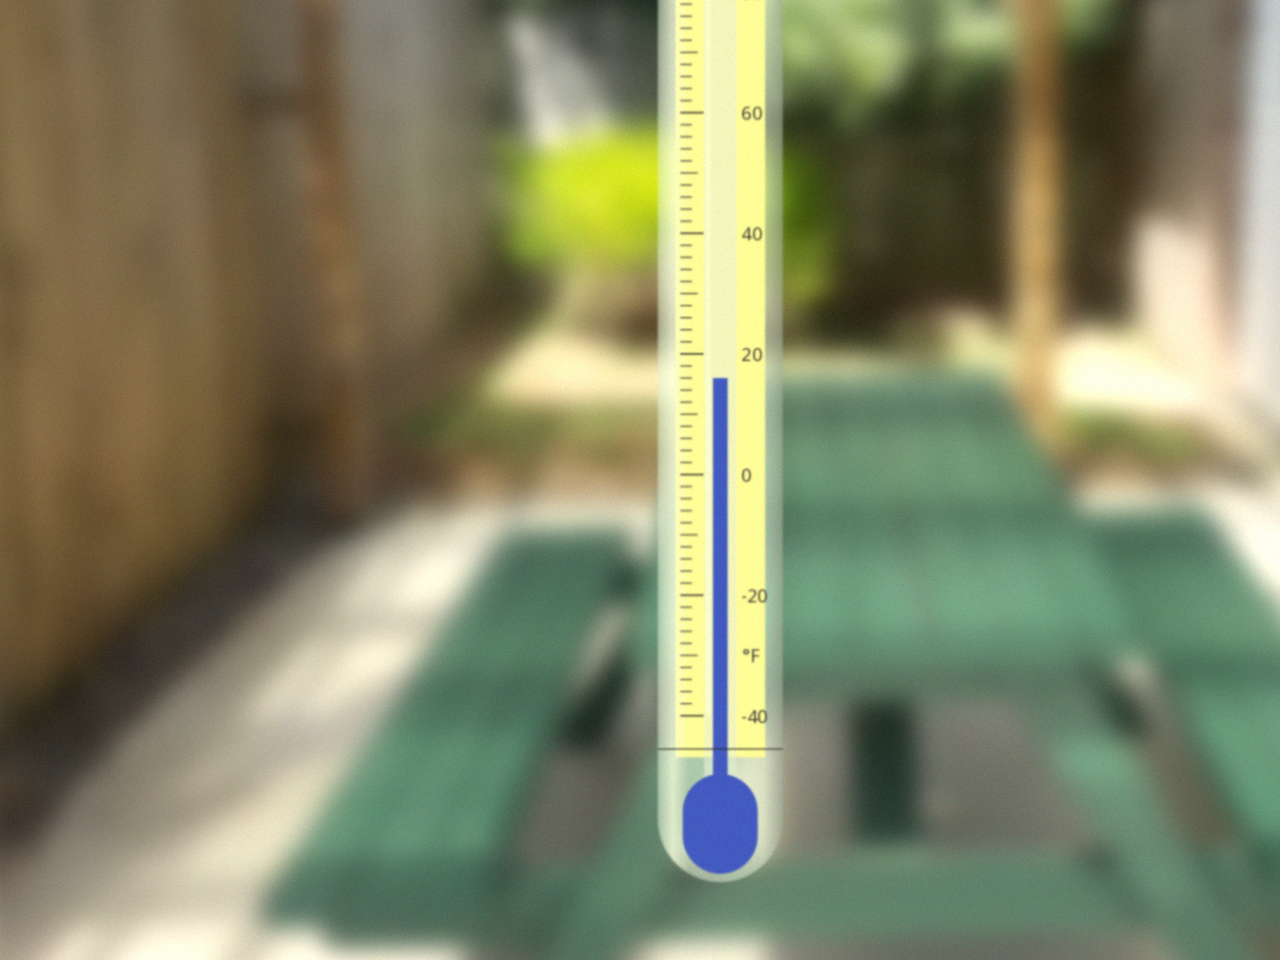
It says {"value": 16, "unit": "°F"}
